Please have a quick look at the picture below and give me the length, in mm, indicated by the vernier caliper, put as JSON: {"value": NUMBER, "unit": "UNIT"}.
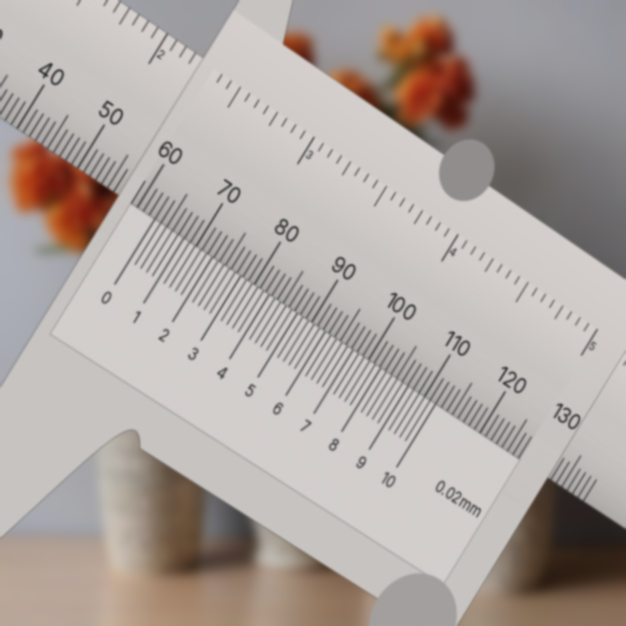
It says {"value": 63.0, "unit": "mm"}
